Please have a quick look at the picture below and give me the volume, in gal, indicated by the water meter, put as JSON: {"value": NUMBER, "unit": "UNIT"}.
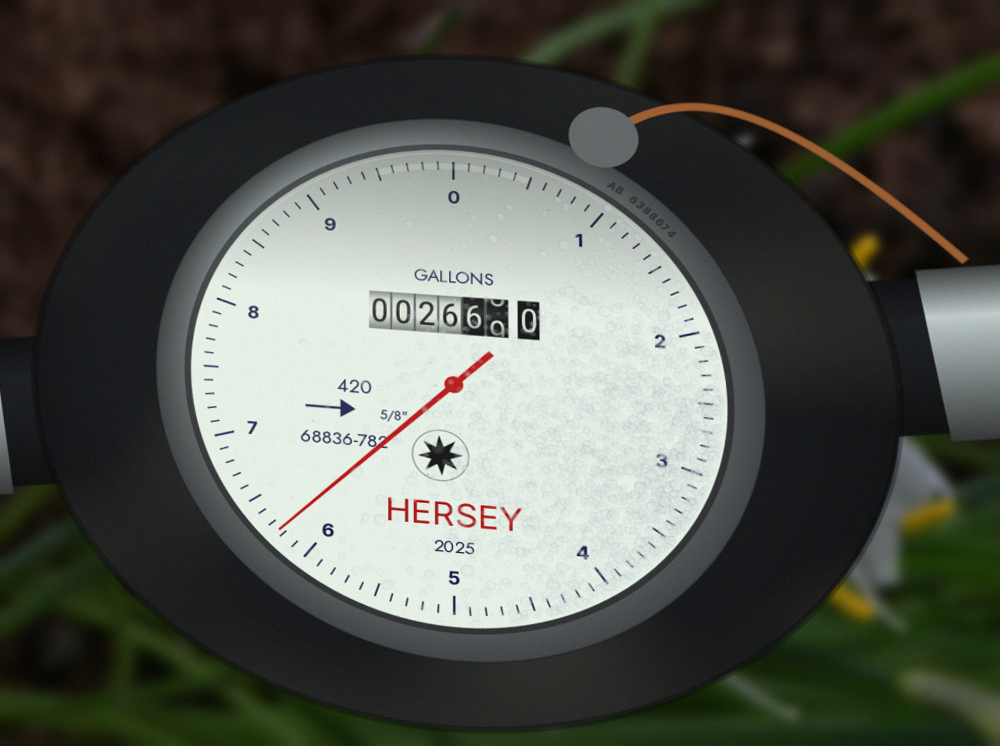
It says {"value": 26686.2, "unit": "gal"}
